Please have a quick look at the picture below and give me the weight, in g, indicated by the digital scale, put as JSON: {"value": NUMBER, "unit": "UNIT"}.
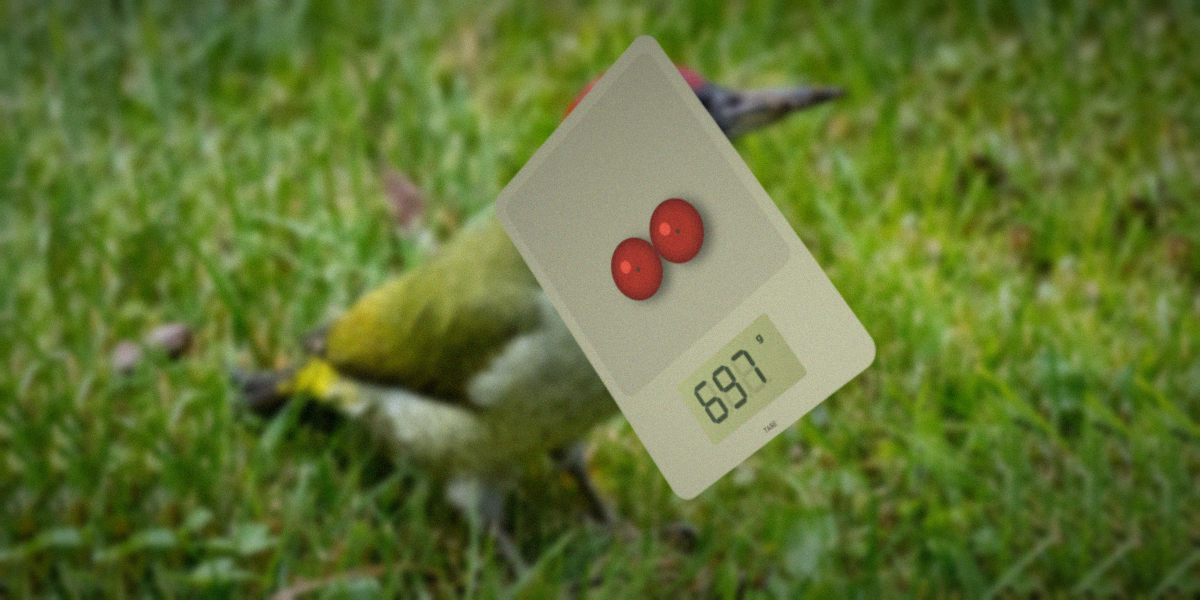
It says {"value": 697, "unit": "g"}
